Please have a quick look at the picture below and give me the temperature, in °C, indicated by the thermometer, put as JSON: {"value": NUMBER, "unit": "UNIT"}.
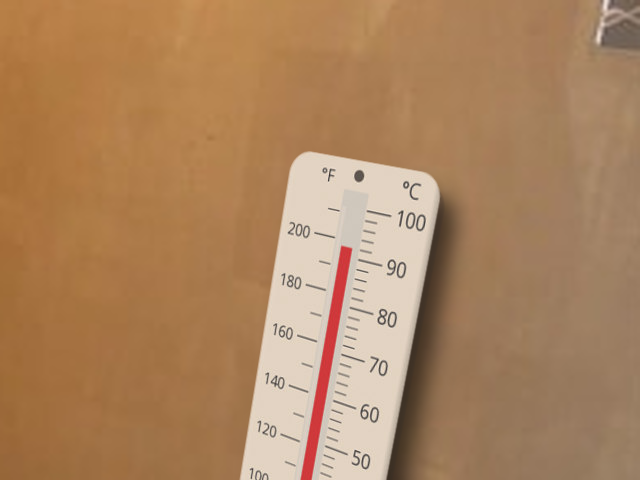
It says {"value": 92, "unit": "°C"}
